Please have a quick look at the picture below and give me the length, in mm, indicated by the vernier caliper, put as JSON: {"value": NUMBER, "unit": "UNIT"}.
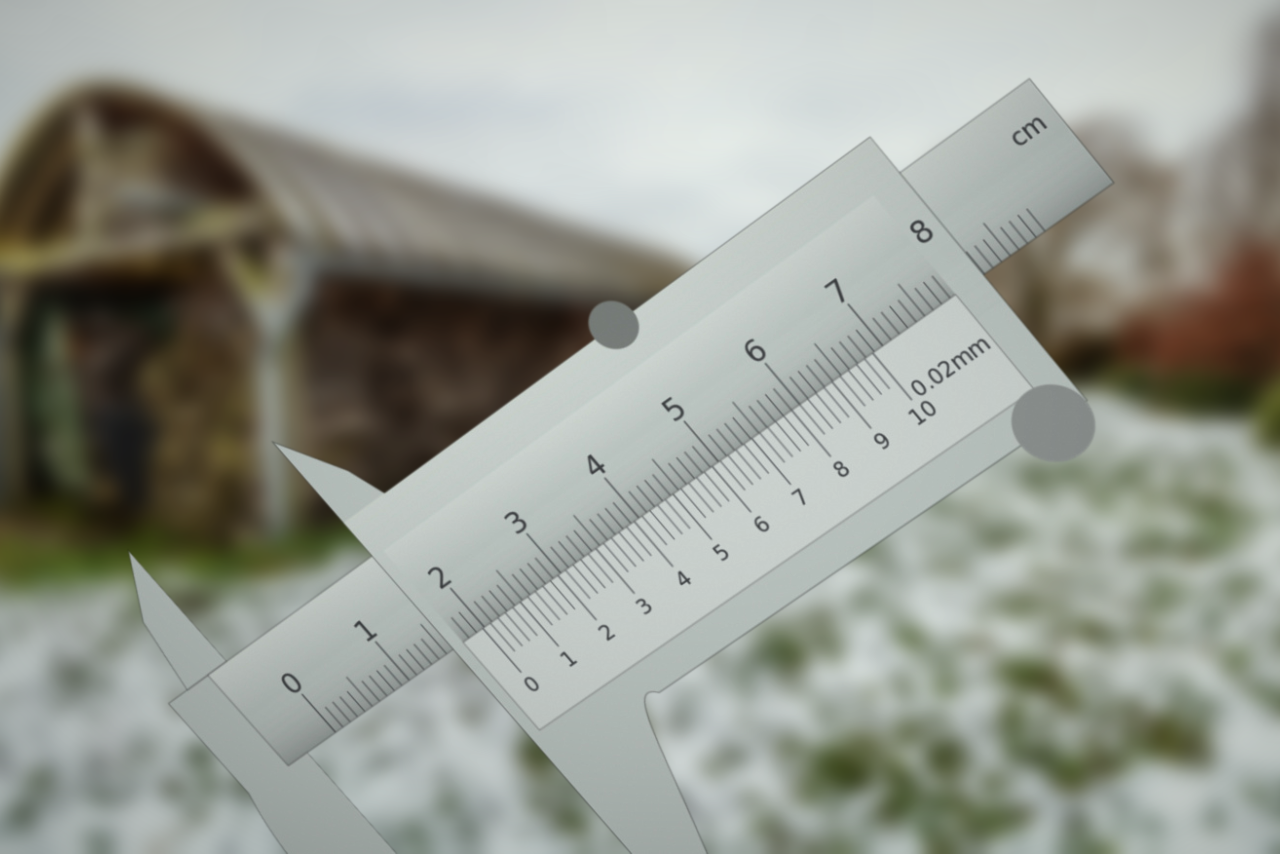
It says {"value": 19.8, "unit": "mm"}
